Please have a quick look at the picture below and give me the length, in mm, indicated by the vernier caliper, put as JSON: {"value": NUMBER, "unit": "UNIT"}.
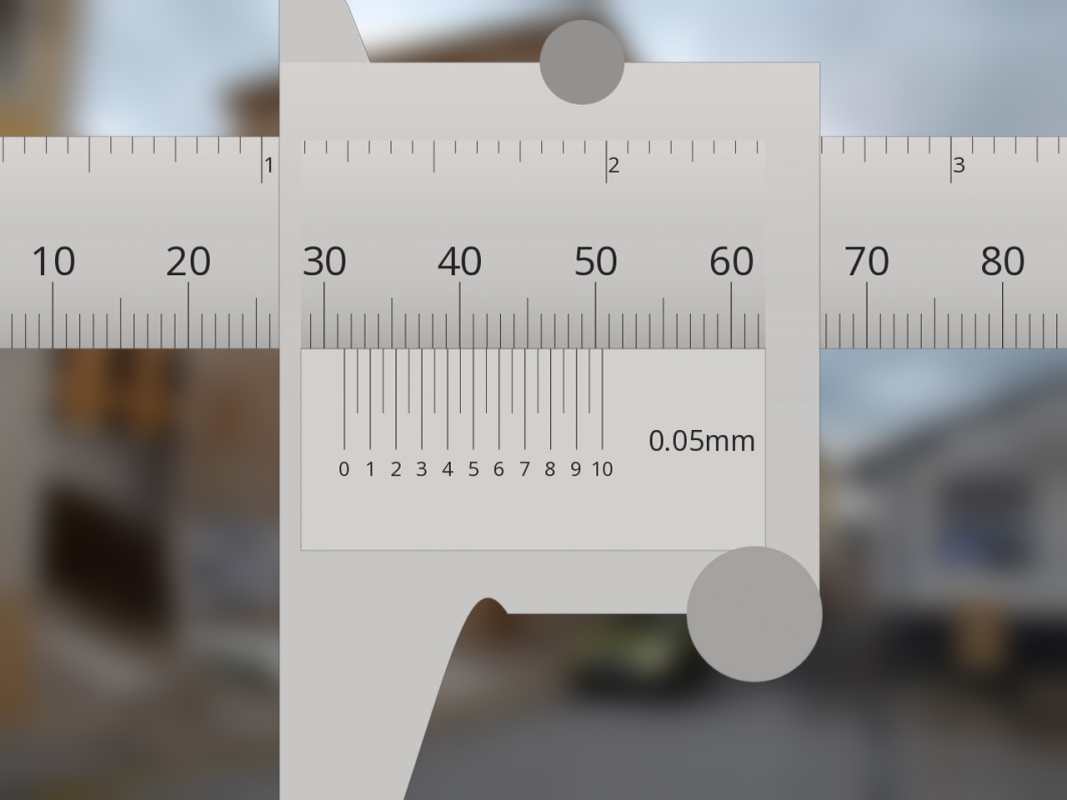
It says {"value": 31.5, "unit": "mm"}
